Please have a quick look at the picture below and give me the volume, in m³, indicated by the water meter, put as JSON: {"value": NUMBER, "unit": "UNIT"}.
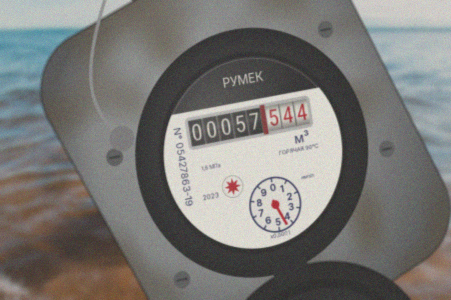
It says {"value": 57.5444, "unit": "m³"}
